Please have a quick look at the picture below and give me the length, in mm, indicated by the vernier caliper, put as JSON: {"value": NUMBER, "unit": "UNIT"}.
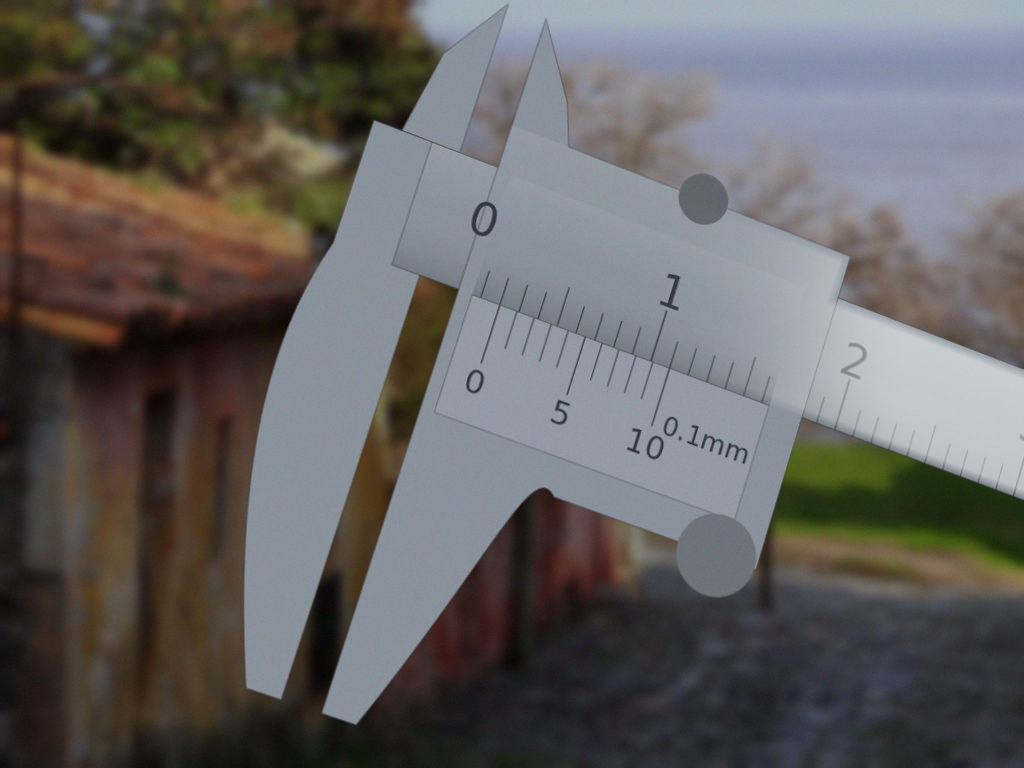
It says {"value": 2.0, "unit": "mm"}
